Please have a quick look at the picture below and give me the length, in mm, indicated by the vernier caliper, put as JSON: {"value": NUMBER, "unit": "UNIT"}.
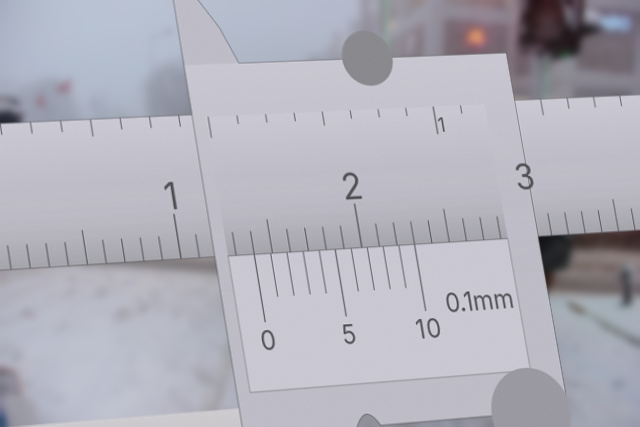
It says {"value": 14.0, "unit": "mm"}
